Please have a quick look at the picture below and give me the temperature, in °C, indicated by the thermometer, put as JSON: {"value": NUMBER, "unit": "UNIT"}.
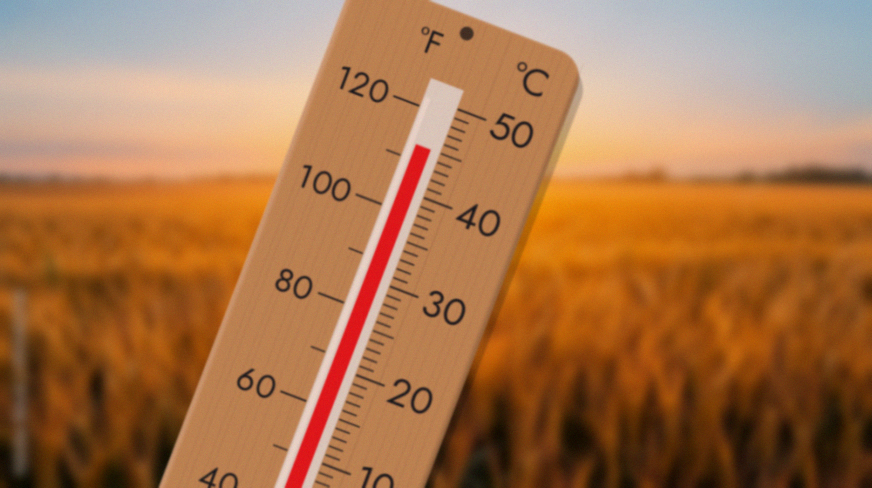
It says {"value": 45, "unit": "°C"}
